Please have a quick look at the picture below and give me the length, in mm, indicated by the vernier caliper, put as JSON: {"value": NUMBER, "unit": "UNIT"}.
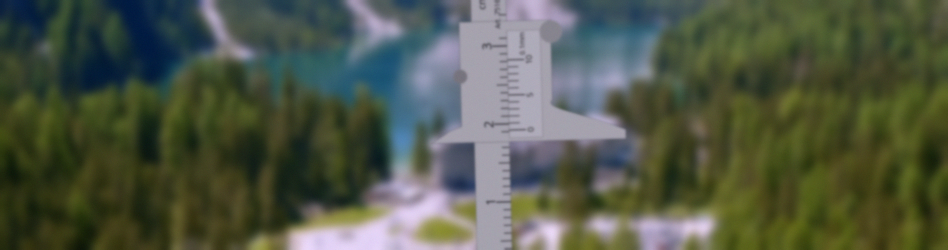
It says {"value": 19.2, "unit": "mm"}
